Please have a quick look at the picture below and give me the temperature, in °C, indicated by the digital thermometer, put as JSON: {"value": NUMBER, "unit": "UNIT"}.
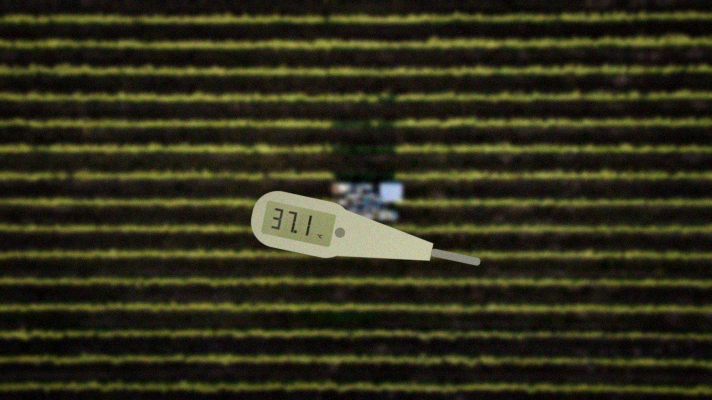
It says {"value": 37.1, "unit": "°C"}
